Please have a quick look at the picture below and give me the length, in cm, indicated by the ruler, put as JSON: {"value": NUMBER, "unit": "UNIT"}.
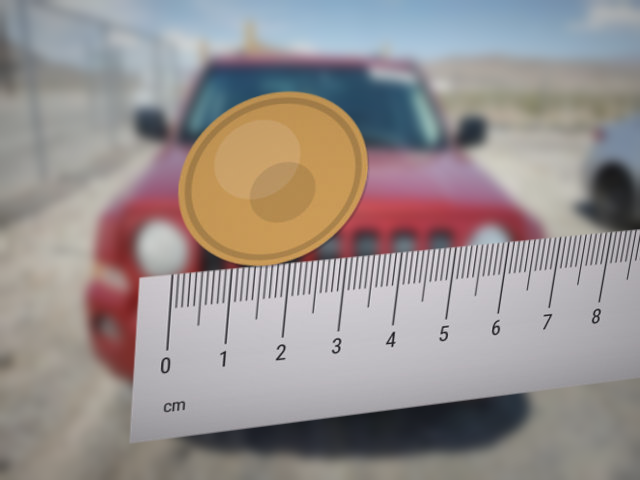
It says {"value": 3.2, "unit": "cm"}
